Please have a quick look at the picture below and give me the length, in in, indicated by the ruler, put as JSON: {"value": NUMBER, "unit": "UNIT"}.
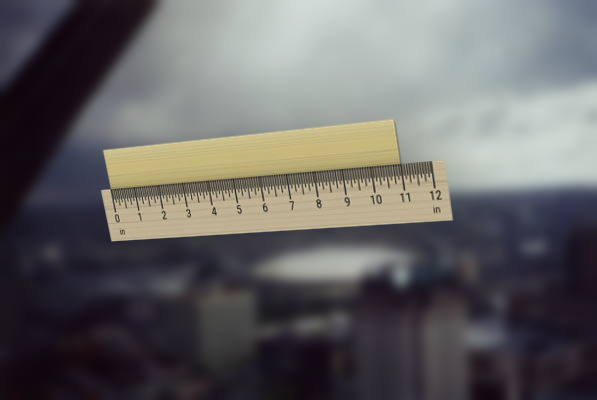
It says {"value": 11, "unit": "in"}
